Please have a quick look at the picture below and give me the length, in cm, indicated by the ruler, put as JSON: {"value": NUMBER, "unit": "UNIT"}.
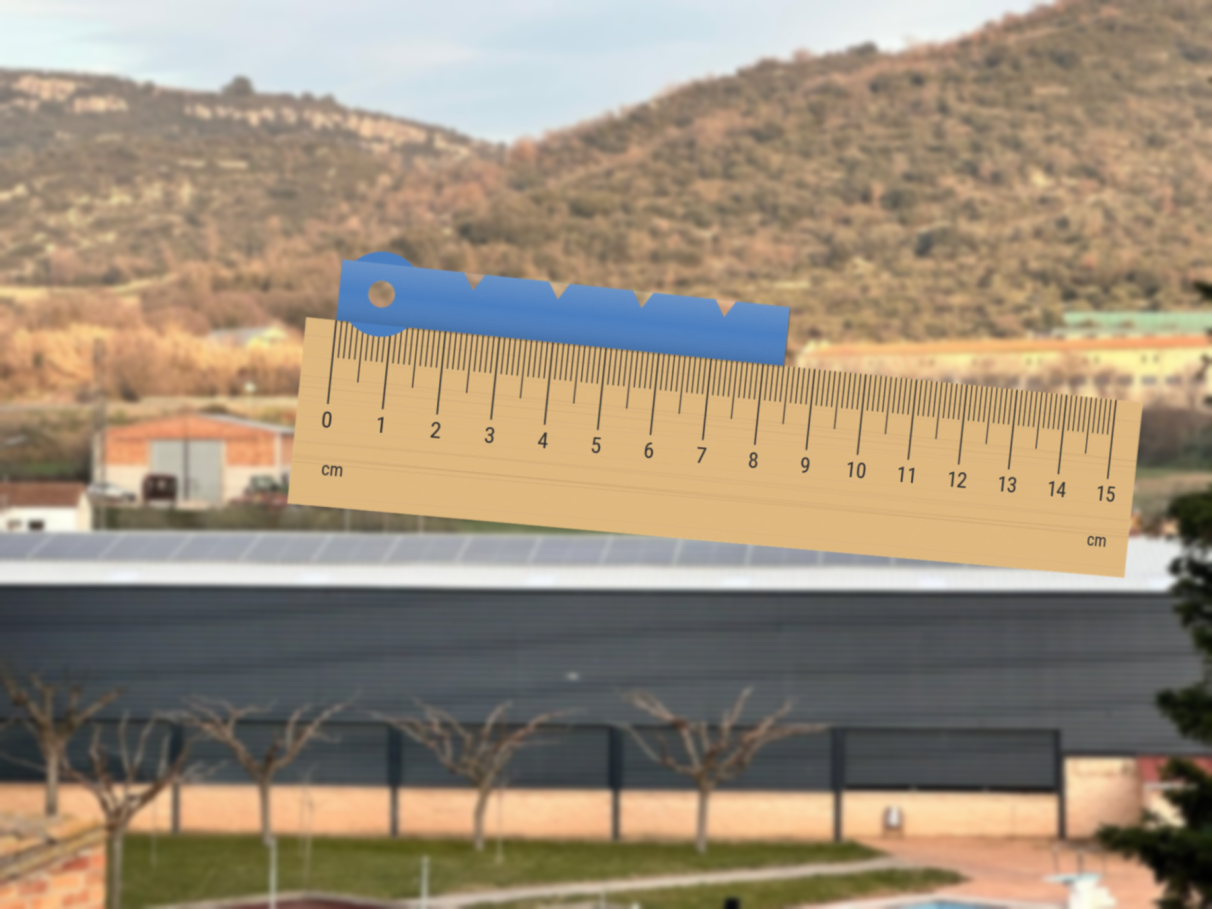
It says {"value": 8.4, "unit": "cm"}
